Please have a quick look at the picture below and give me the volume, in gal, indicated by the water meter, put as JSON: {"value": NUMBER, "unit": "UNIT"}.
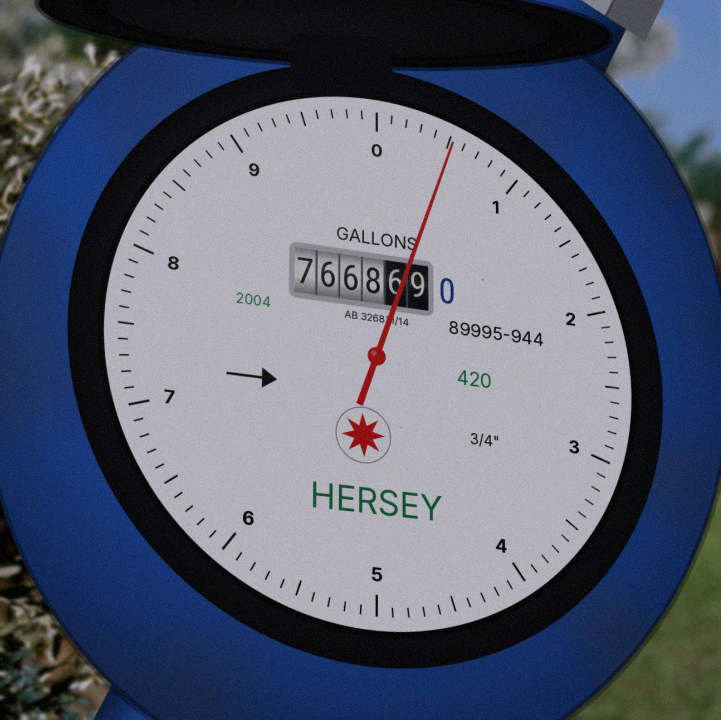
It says {"value": 7668690.5, "unit": "gal"}
